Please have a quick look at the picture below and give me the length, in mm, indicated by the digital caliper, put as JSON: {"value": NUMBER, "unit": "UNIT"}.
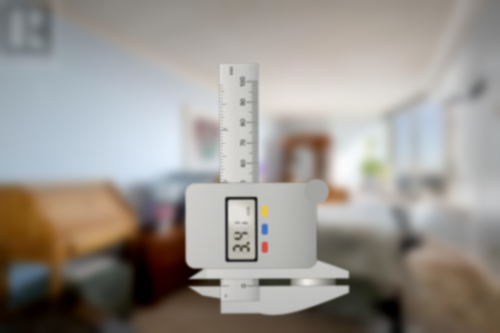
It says {"value": 3.41, "unit": "mm"}
